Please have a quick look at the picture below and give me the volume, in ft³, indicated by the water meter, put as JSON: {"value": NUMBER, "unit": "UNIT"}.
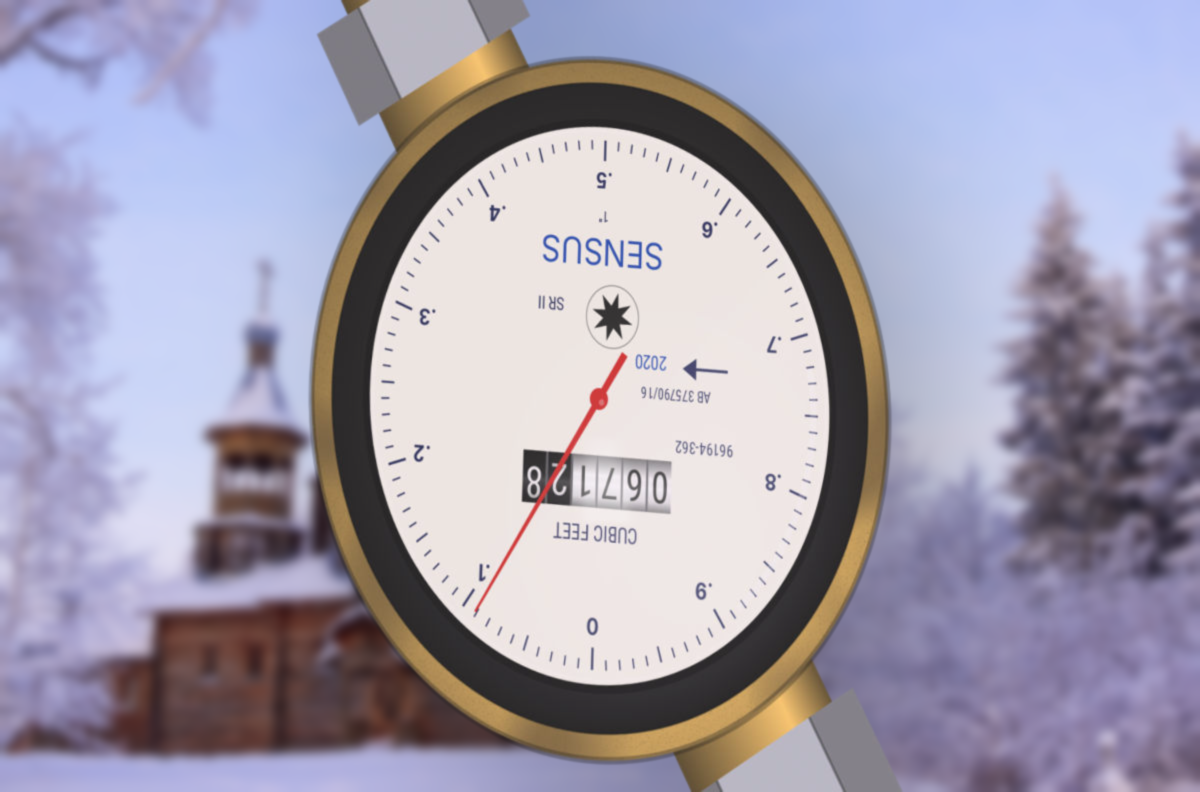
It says {"value": 67128.09, "unit": "ft³"}
